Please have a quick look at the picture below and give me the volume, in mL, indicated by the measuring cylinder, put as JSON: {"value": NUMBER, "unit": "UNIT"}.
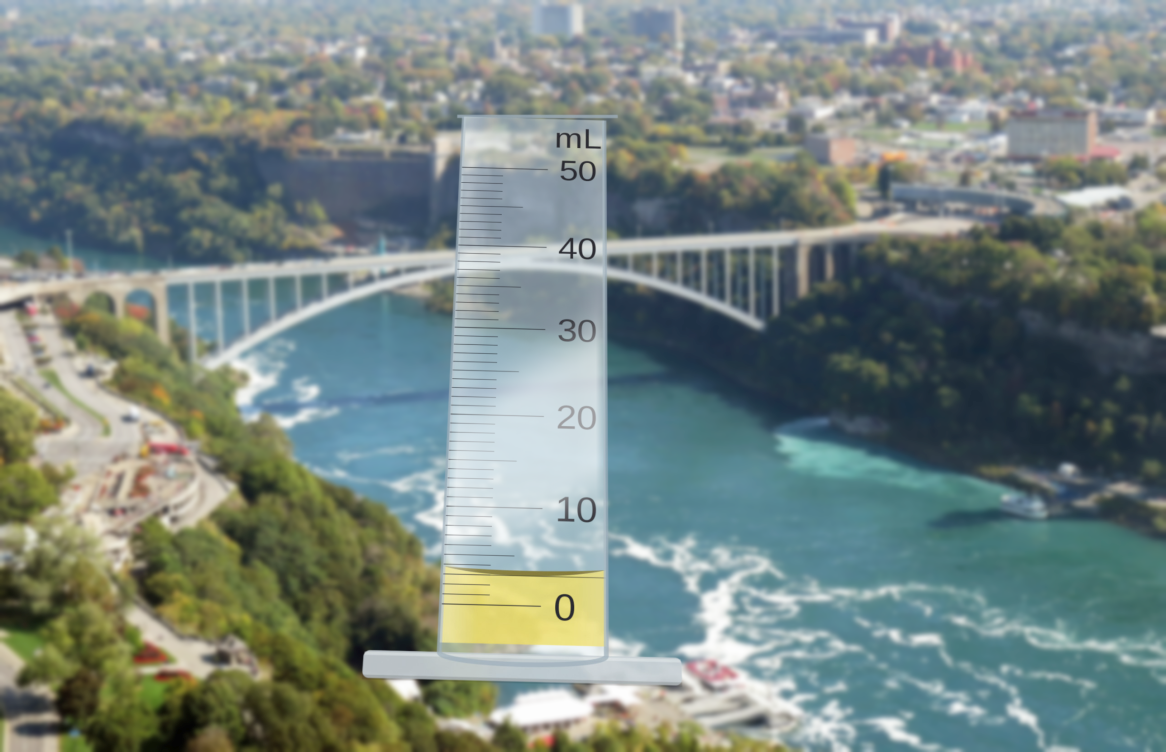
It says {"value": 3, "unit": "mL"}
